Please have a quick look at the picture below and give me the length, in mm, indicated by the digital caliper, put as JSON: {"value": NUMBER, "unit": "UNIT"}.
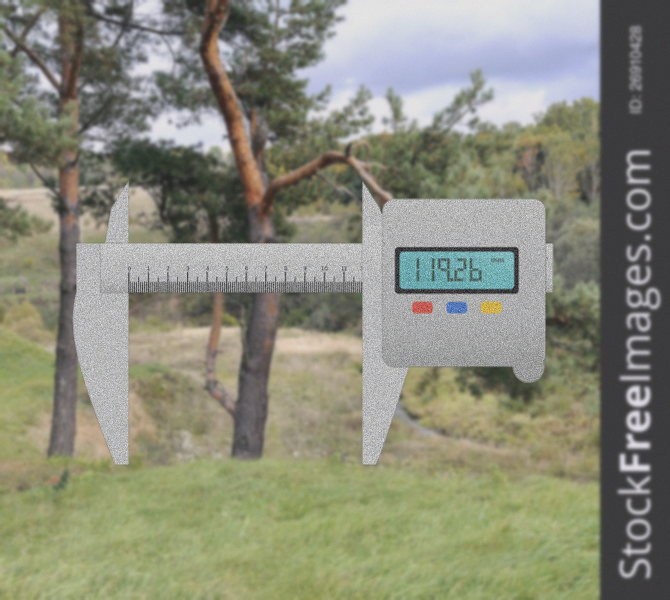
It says {"value": 119.26, "unit": "mm"}
